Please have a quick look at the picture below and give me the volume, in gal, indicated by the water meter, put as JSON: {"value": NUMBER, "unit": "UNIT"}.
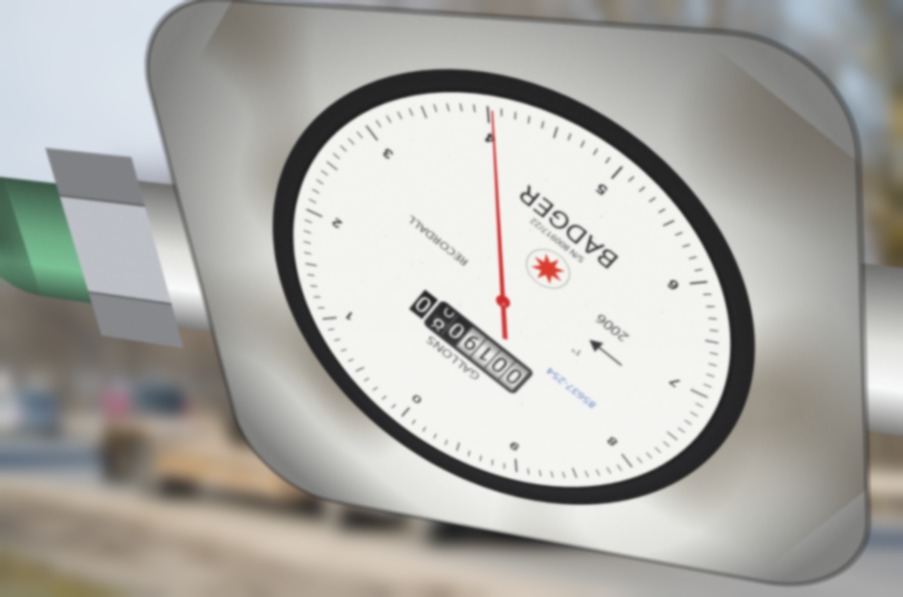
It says {"value": 19084.0, "unit": "gal"}
